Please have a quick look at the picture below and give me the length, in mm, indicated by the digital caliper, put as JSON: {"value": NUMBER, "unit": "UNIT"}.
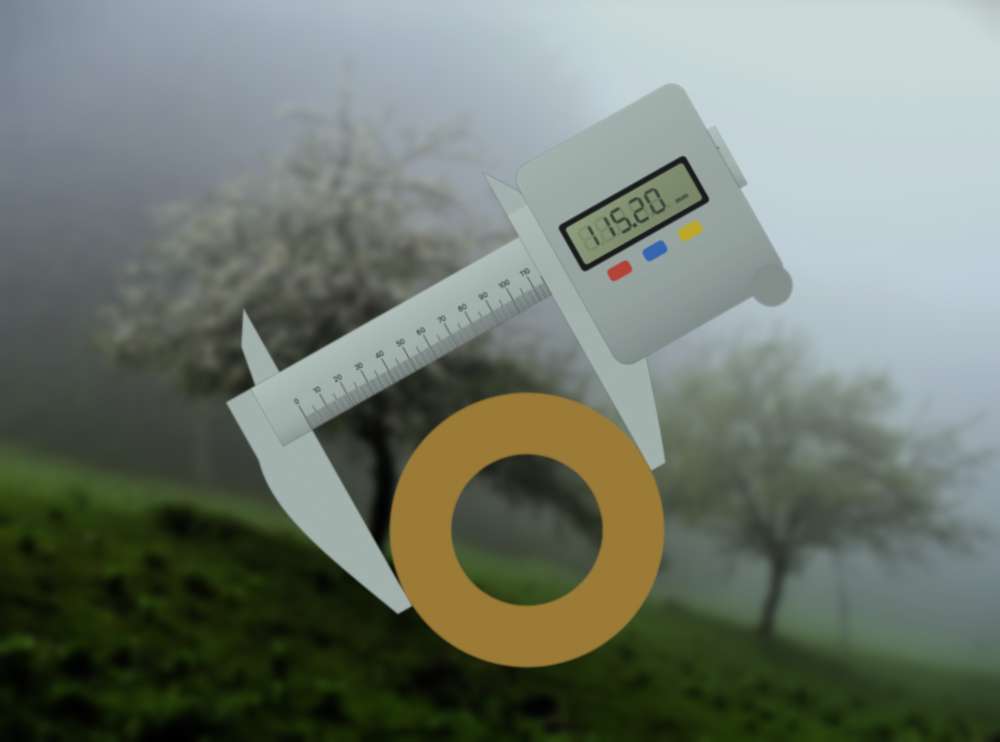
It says {"value": 115.20, "unit": "mm"}
